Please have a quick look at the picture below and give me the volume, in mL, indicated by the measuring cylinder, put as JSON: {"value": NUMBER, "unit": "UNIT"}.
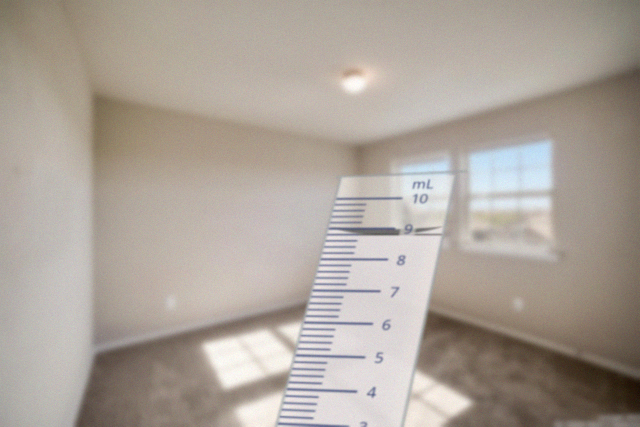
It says {"value": 8.8, "unit": "mL"}
